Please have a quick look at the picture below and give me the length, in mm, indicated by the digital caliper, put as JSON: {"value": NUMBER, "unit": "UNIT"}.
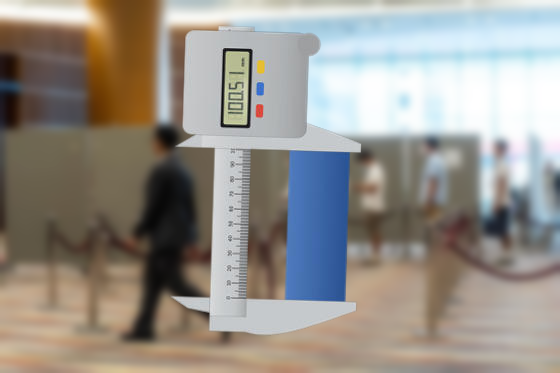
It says {"value": 100.51, "unit": "mm"}
